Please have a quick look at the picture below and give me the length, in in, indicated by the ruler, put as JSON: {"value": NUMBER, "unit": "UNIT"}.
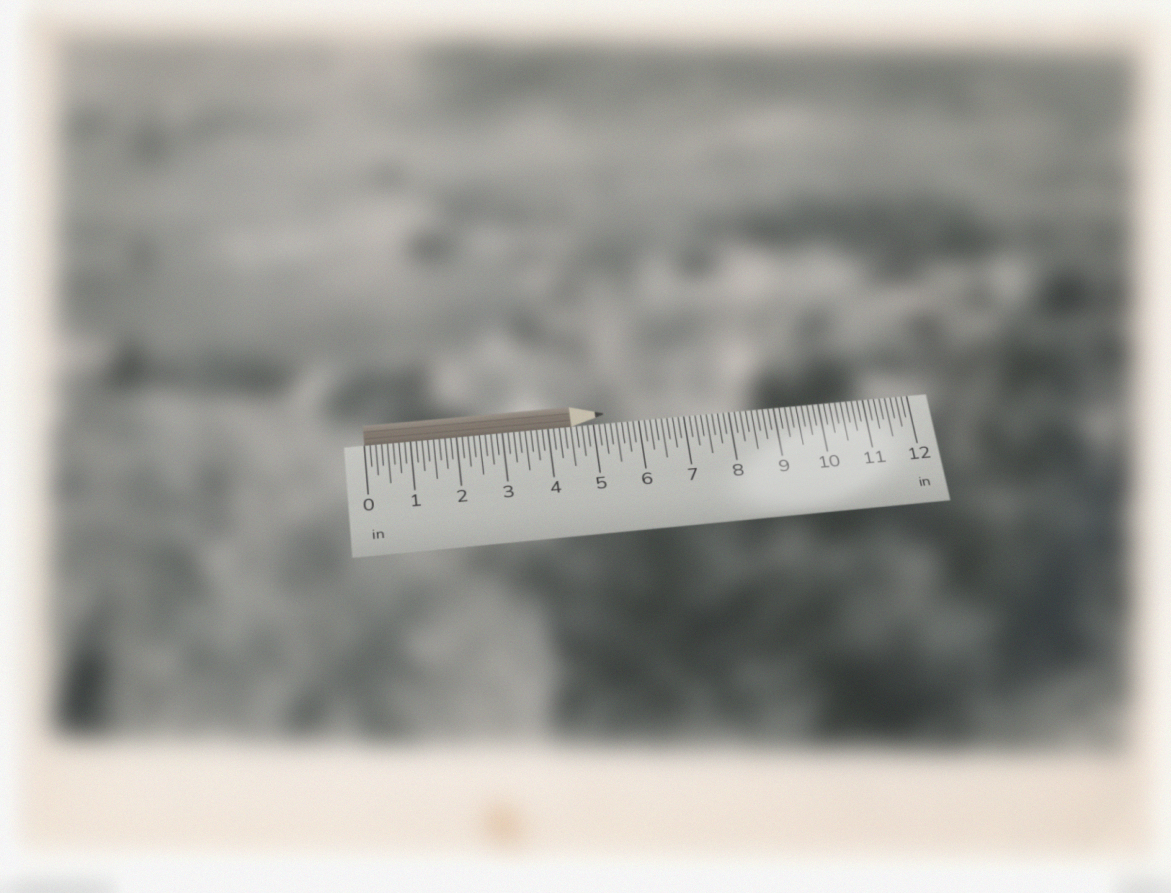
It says {"value": 5.25, "unit": "in"}
